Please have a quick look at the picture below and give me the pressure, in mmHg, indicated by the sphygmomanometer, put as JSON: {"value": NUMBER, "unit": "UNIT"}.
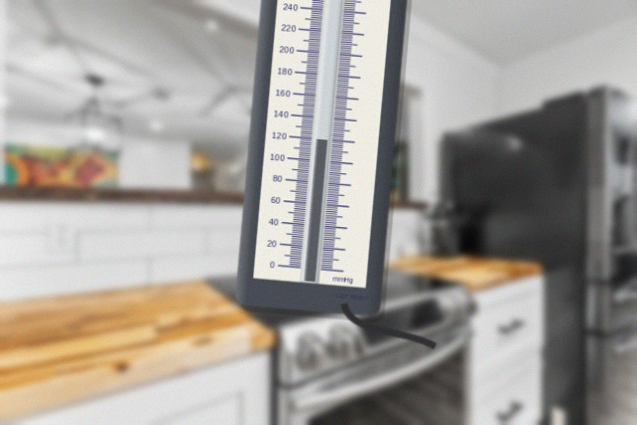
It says {"value": 120, "unit": "mmHg"}
